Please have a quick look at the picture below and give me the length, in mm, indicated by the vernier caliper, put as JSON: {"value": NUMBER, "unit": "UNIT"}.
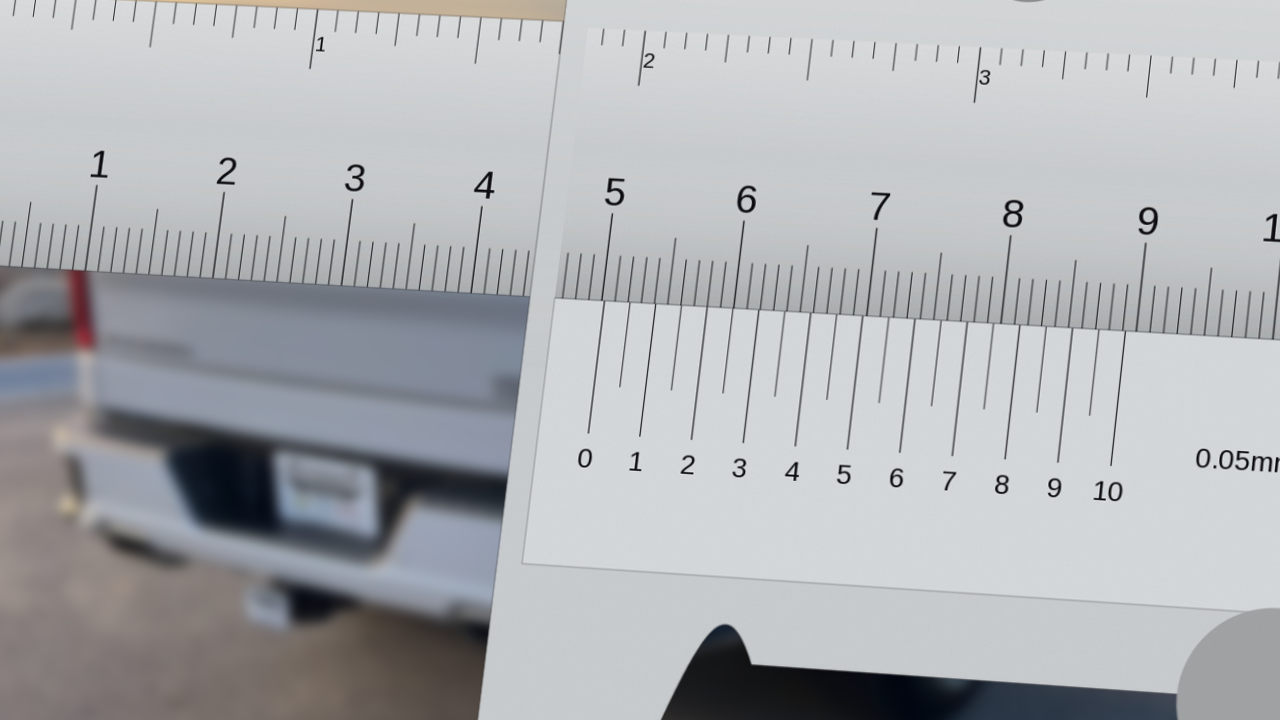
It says {"value": 50.2, "unit": "mm"}
